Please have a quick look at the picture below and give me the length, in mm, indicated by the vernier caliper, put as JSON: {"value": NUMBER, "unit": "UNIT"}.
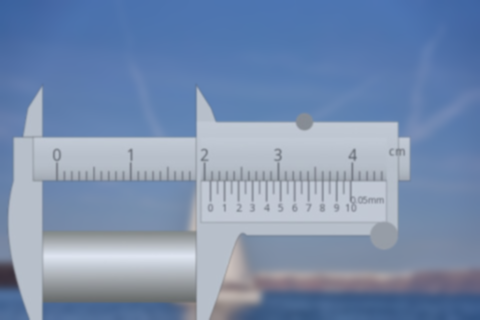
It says {"value": 20.8, "unit": "mm"}
